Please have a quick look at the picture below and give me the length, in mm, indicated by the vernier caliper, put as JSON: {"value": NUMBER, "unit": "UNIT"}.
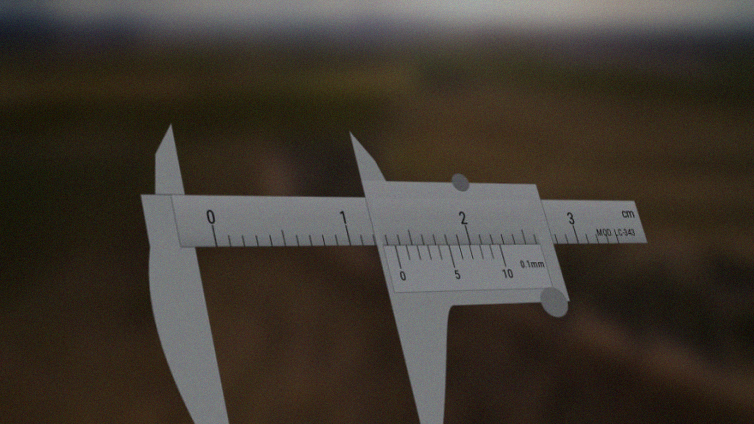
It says {"value": 13.6, "unit": "mm"}
